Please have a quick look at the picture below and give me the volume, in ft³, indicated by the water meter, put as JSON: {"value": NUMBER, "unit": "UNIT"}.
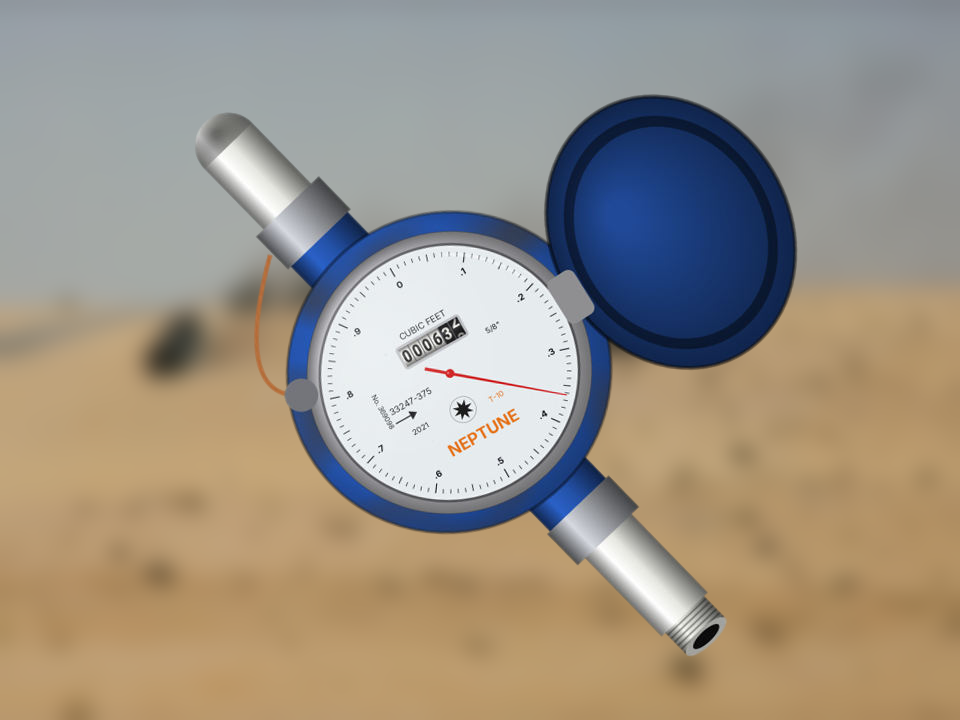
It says {"value": 632.36, "unit": "ft³"}
